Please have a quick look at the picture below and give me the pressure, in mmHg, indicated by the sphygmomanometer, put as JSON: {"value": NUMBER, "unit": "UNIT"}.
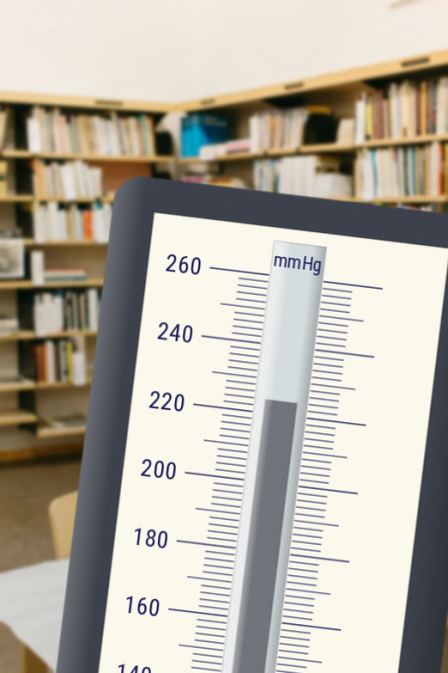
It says {"value": 224, "unit": "mmHg"}
